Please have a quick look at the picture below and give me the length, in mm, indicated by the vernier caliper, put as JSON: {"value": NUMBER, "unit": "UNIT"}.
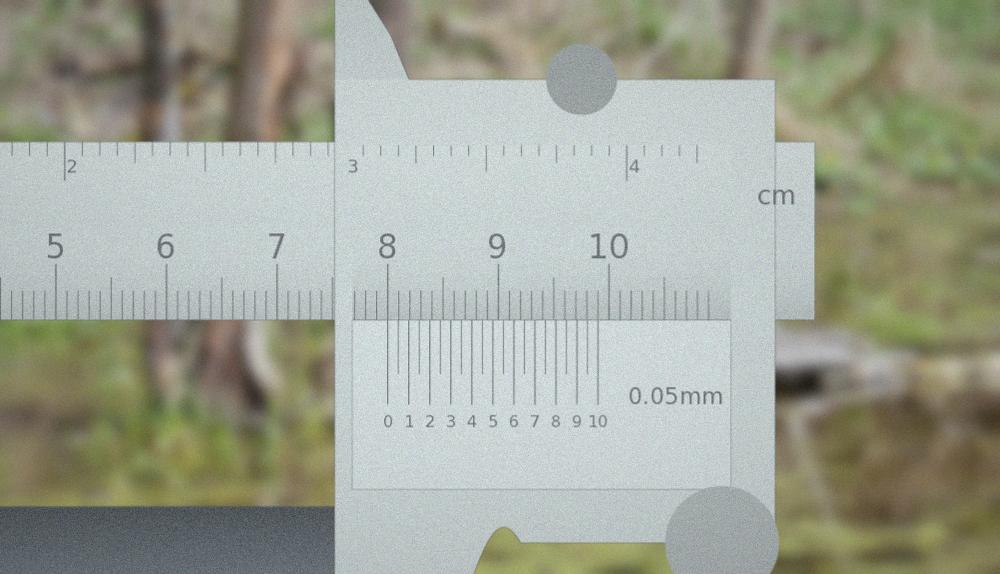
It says {"value": 80.0, "unit": "mm"}
